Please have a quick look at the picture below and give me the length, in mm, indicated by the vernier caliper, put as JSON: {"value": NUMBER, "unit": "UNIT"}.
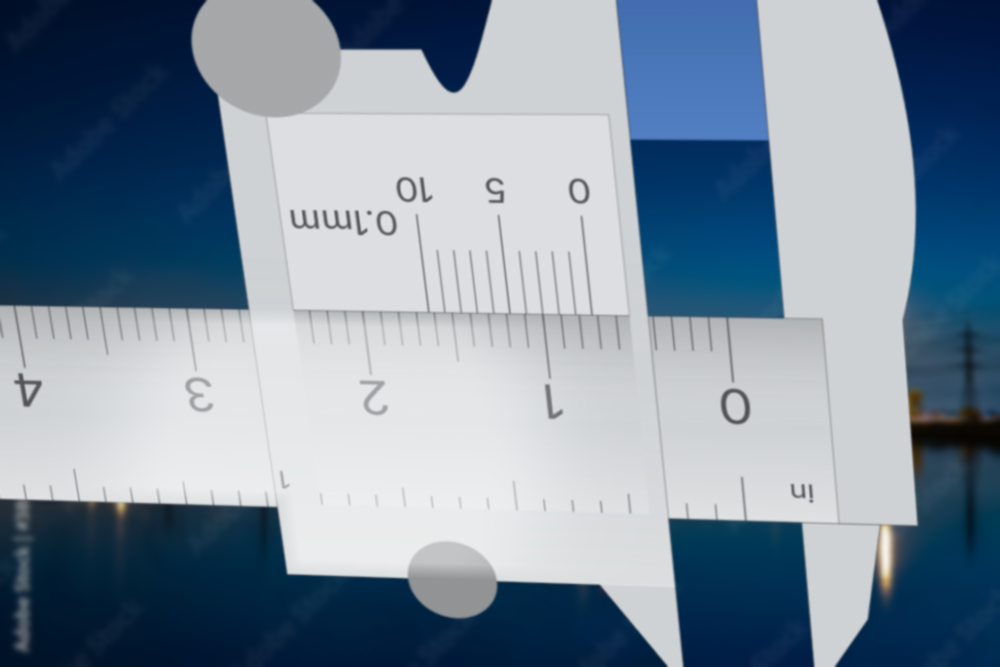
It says {"value": 7.3, "unit": "mm"}
